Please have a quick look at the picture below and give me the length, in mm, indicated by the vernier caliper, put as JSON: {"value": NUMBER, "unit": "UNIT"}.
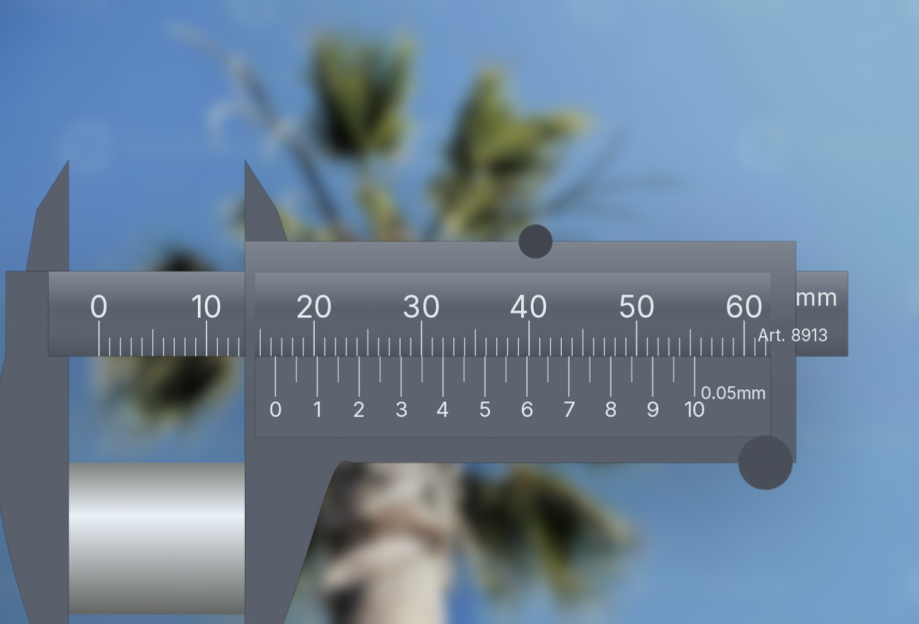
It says {"value": 16.4, "unit": "mm"}
